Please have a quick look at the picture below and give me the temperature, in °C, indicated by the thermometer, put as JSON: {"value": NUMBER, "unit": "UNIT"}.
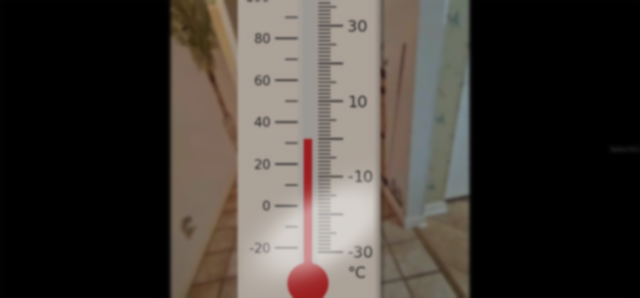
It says {"value": 0, "unit": "°C"}
